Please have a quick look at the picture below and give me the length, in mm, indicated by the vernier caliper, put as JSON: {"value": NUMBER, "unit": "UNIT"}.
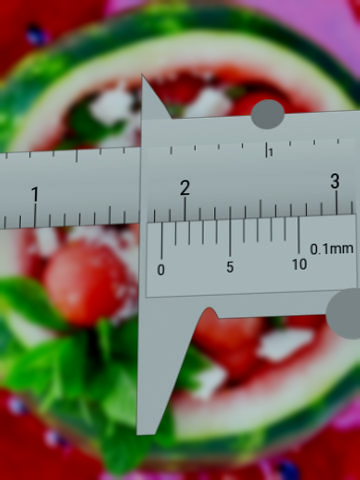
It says {"value": 18.5, "unit": "mm"}
